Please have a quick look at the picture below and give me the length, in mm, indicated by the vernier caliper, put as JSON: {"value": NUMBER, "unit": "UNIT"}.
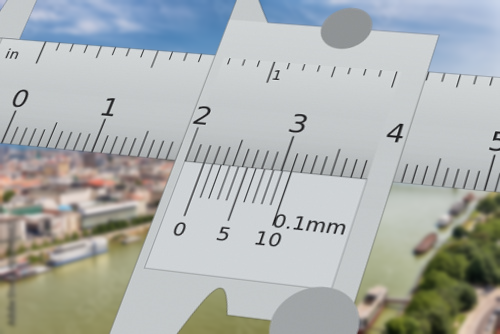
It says {"value": 22.0, "unit": "mm"}
